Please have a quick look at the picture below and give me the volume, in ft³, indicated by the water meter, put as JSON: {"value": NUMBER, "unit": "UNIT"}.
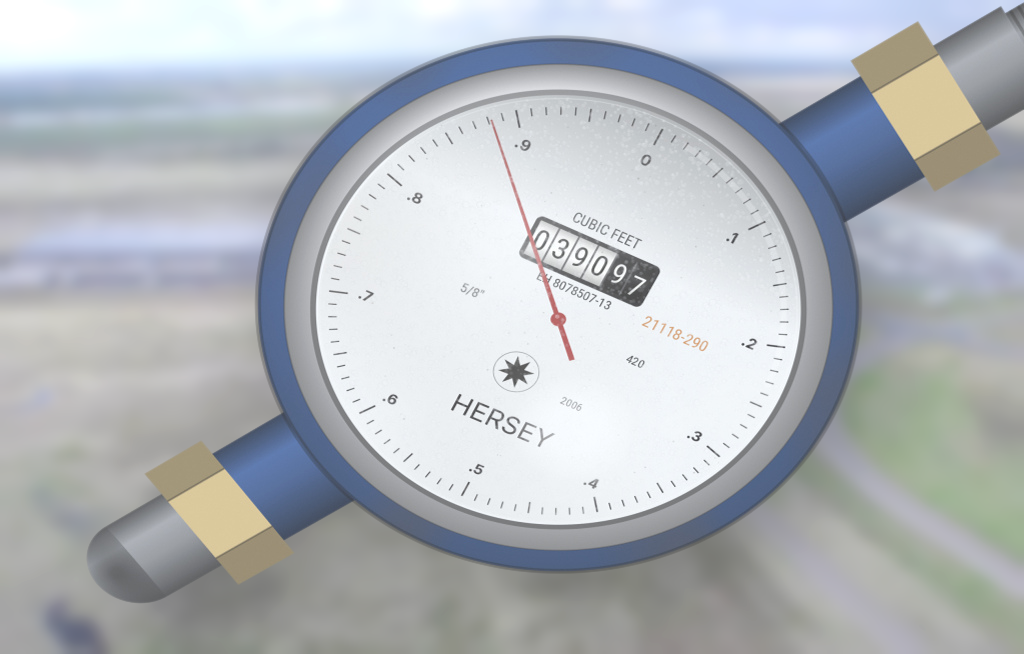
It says {"value": 39096.88, "unit": "ft³"}
